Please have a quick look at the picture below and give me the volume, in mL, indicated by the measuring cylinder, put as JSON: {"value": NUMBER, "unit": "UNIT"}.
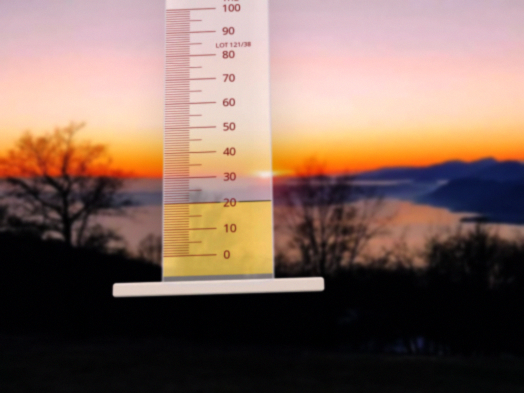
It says {"value": 20, "unit": "mL"}
